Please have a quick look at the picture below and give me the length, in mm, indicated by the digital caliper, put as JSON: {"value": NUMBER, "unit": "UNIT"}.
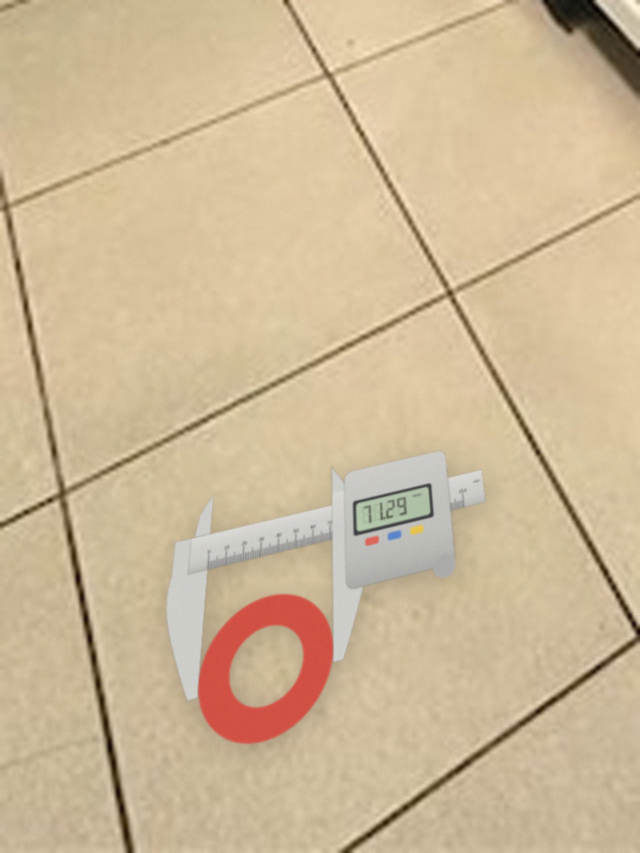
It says {"value": 71.29, "unit": "mm"}
